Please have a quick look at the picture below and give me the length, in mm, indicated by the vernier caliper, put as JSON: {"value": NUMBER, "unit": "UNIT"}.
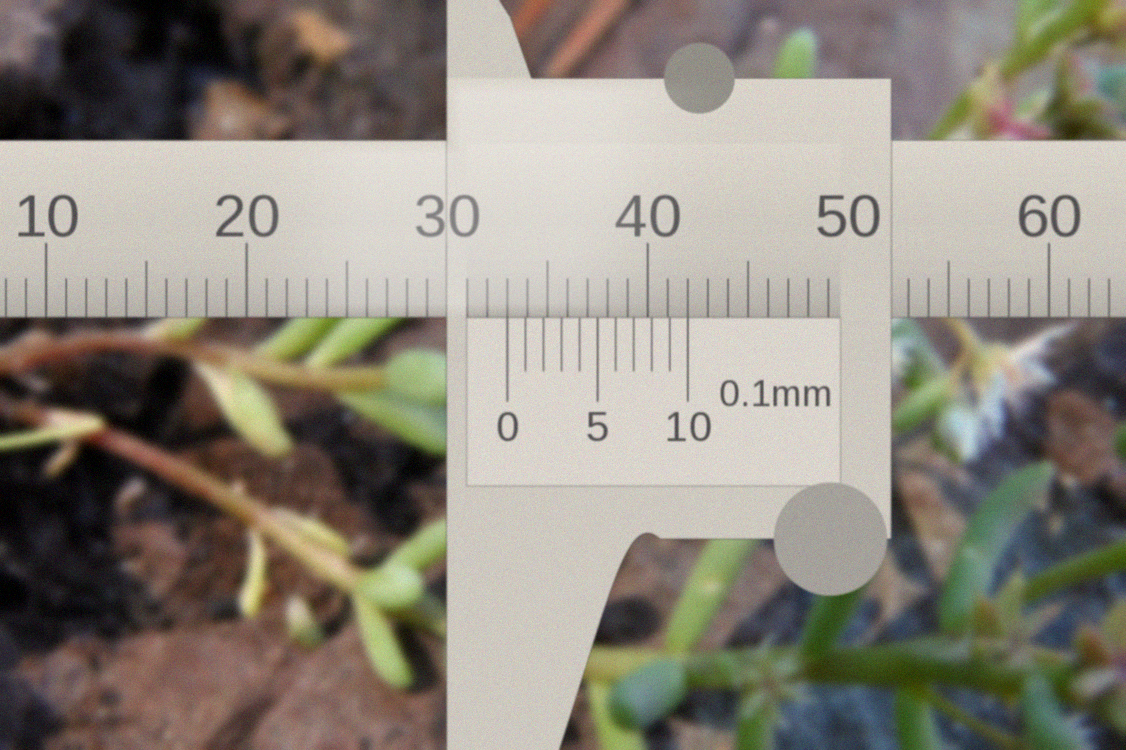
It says {"value": 33.0, "unit": "mm"}
